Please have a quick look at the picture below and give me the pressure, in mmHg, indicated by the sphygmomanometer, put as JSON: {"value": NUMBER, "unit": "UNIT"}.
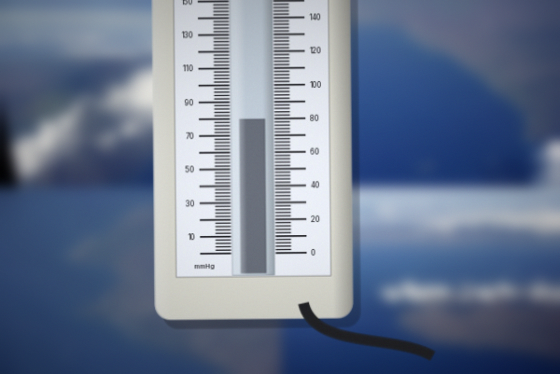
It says {"value": 80, "unit": "mmHg"}
